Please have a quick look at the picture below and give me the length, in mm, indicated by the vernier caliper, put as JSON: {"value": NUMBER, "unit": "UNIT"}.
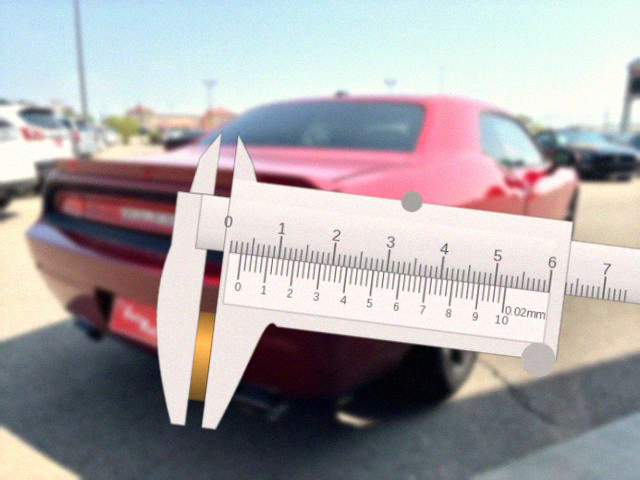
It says {"value": 3.0, "unit": "mm"}
